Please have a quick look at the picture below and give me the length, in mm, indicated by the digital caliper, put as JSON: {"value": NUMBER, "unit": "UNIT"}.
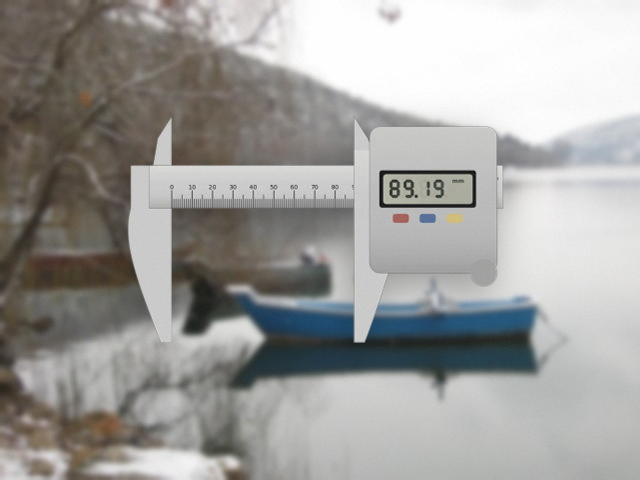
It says {"value": 89.19, "unit": "mm"}
